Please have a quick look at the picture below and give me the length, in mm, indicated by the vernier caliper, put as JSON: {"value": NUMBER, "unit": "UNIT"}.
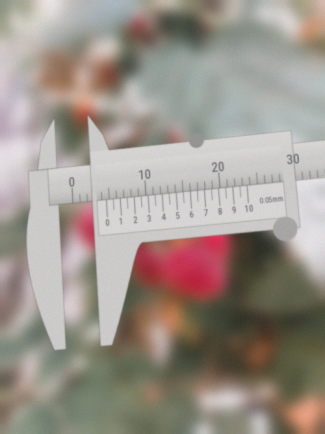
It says {"value": 4.6, "unit": "mm"}
